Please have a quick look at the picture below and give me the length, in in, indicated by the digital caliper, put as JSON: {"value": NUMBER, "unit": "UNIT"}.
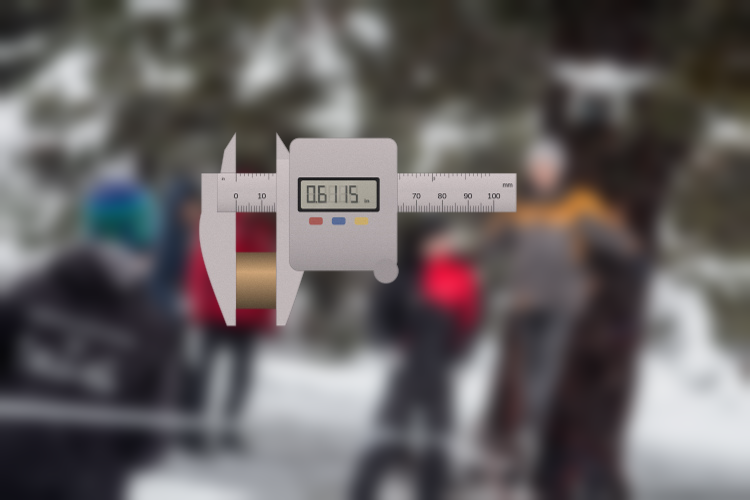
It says {"value": 0.6115, "unit": "in"}
